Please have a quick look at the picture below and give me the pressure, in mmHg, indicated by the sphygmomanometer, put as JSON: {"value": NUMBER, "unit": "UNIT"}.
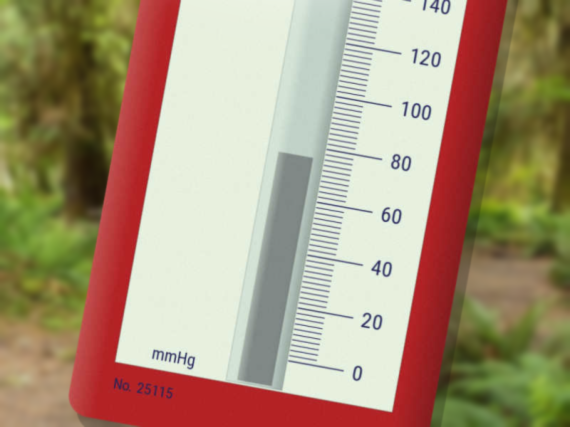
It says {"value": 76, "unit": "mmHg"}
